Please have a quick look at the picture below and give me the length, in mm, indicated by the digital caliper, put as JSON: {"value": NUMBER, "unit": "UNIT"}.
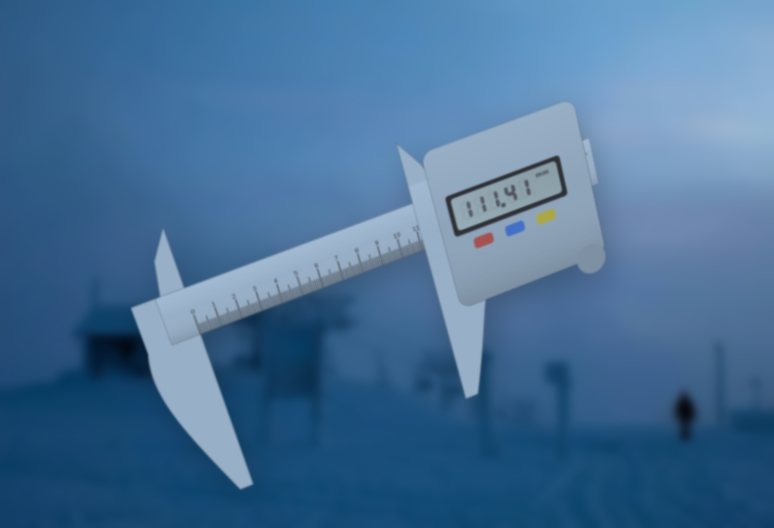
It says {"value": 111.41, "unit": "mm"}
